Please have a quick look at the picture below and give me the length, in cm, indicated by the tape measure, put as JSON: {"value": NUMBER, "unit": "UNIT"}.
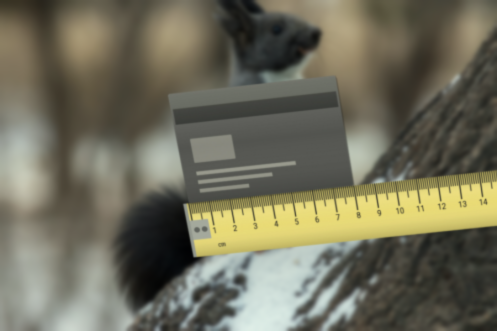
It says {"value": 8, "unit": "cm"}
